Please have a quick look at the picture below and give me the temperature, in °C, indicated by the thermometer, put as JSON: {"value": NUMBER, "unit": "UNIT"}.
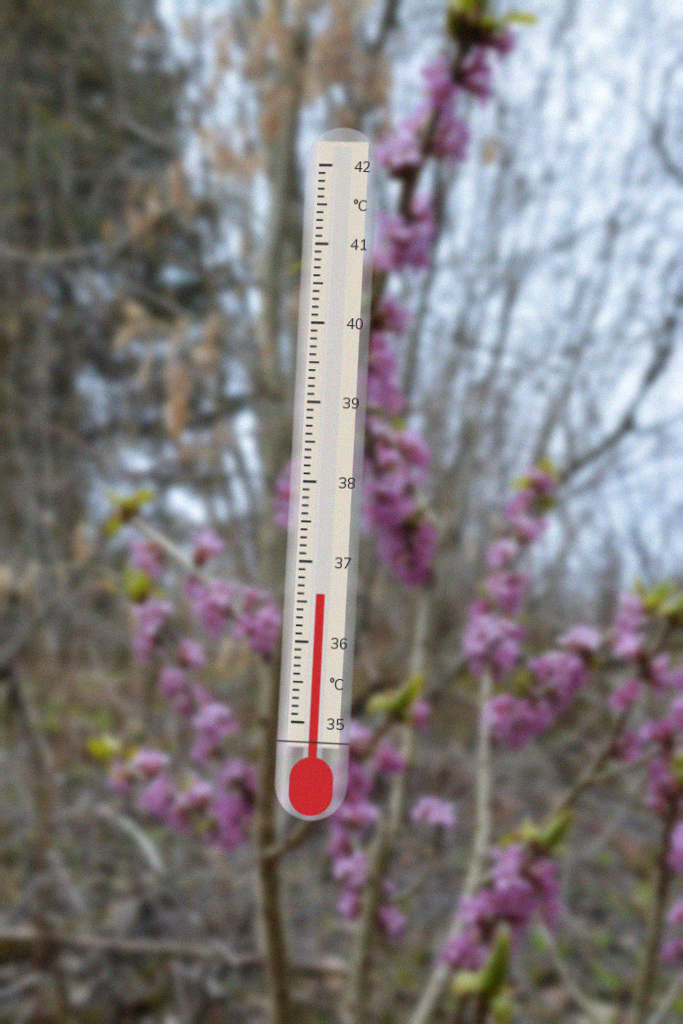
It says {"value": 36.6, "unit": "°C"}
